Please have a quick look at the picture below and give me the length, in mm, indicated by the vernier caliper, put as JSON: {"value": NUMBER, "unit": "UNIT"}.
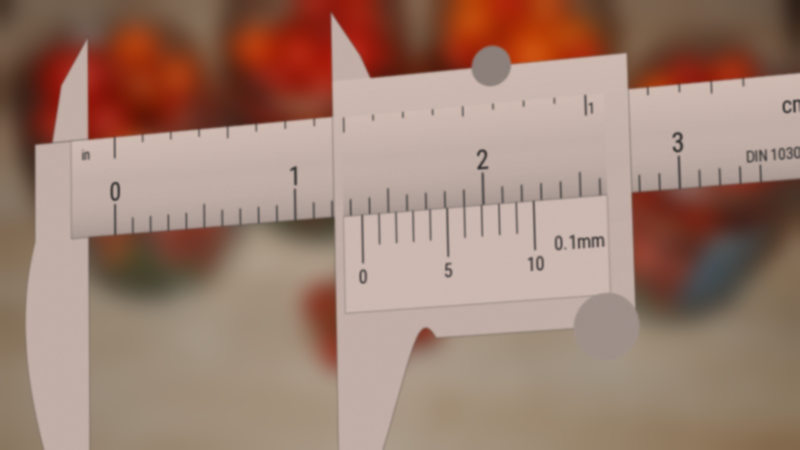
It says {"value": 13.6, "unit": "mm"}
